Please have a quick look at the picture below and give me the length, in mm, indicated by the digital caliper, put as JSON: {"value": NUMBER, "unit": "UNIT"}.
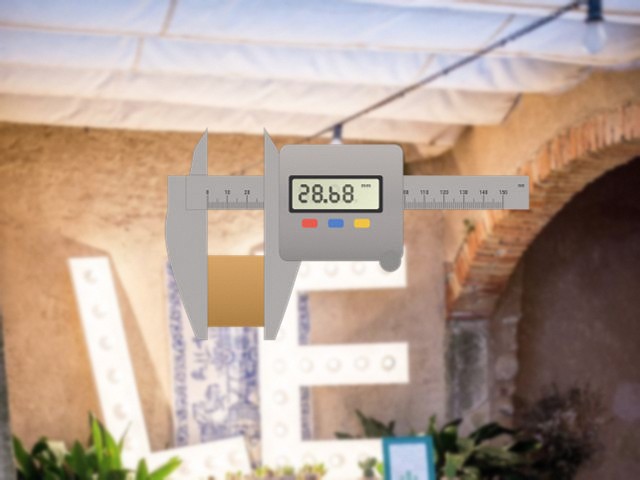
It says {"value": 28.68, "unit": "mm"}
